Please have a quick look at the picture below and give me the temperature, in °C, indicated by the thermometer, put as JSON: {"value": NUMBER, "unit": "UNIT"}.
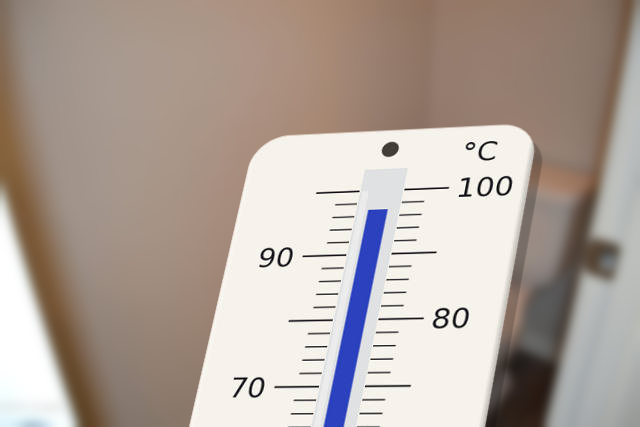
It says {"value": 97, "unit": "°C"}
